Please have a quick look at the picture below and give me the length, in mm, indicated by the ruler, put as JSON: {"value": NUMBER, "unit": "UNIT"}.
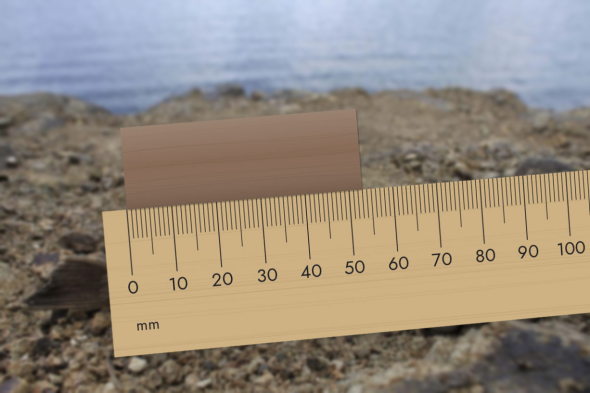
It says {"value": 53, "unit": "mm"}
